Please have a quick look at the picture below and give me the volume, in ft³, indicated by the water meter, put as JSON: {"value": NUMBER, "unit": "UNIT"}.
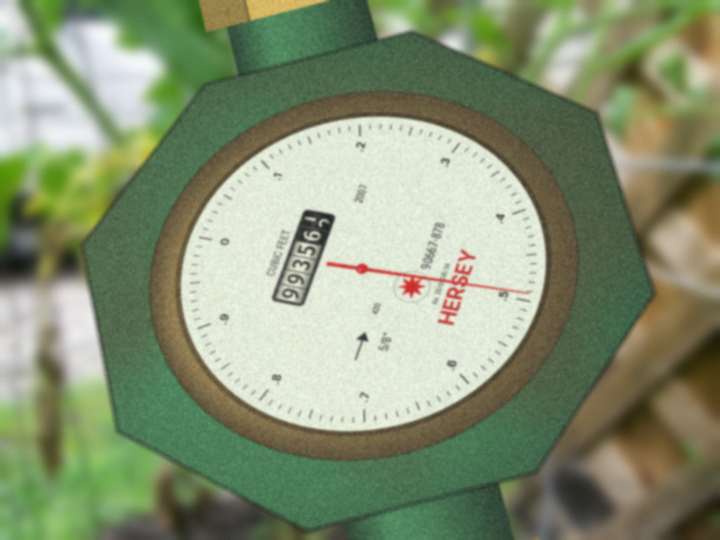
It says {"value": 993561.49, "unit": "ft³"}
